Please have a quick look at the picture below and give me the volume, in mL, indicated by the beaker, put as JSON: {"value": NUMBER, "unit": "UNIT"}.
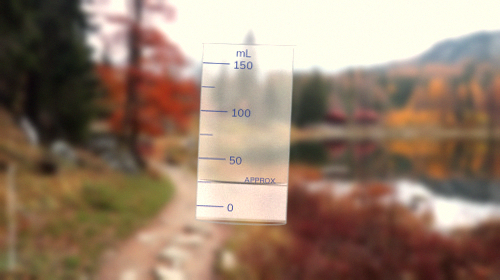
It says {"value": 25, "unit": "mL"}
